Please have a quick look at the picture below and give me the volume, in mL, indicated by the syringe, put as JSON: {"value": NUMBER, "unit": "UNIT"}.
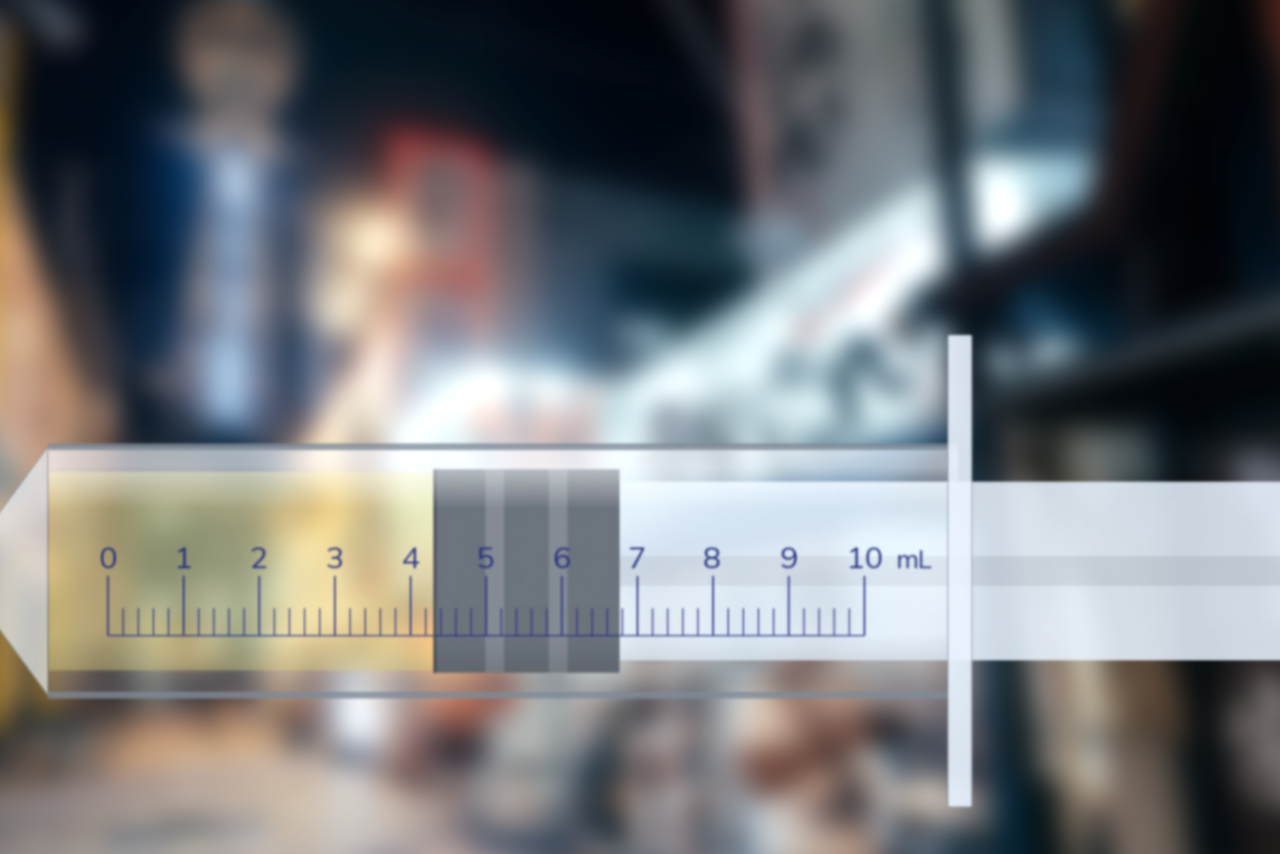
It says {"value": 4.3, "unit": "mL"}
